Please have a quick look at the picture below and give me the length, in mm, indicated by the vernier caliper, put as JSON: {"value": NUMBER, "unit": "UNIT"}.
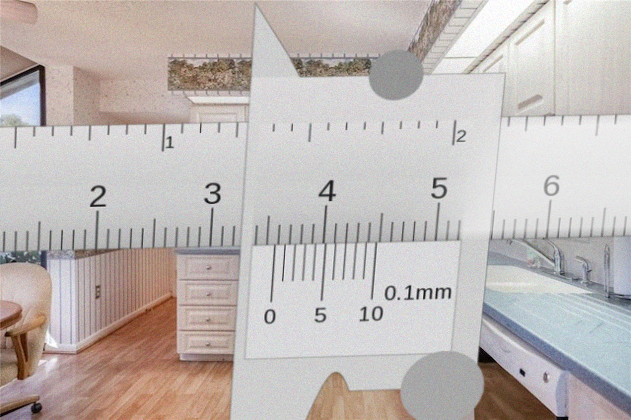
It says {"value": 35.7, "unit": "mm"}
